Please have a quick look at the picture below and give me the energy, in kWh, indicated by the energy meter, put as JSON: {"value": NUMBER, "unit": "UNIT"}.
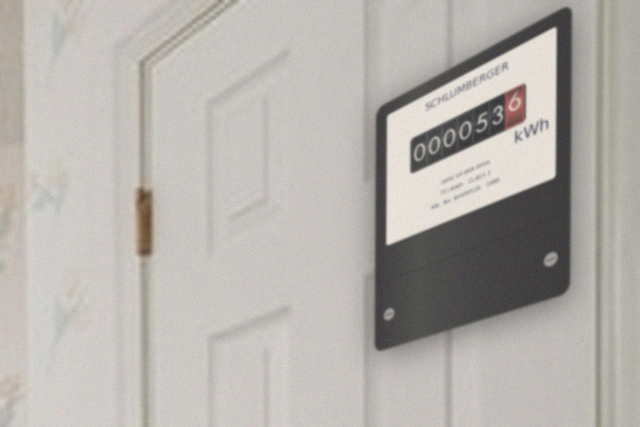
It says {"value": 53.6, "unit": "kWh"}
